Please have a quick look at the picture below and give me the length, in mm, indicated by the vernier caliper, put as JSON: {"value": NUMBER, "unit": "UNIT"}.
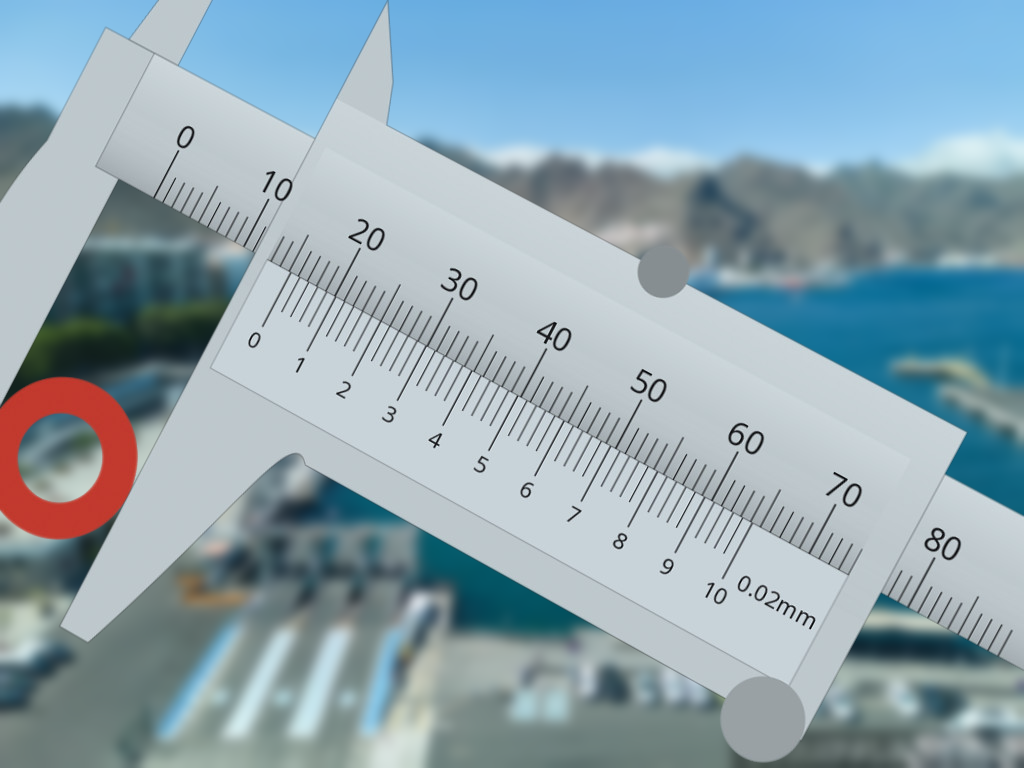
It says {"value": 15.2, "unit": "mm"}
